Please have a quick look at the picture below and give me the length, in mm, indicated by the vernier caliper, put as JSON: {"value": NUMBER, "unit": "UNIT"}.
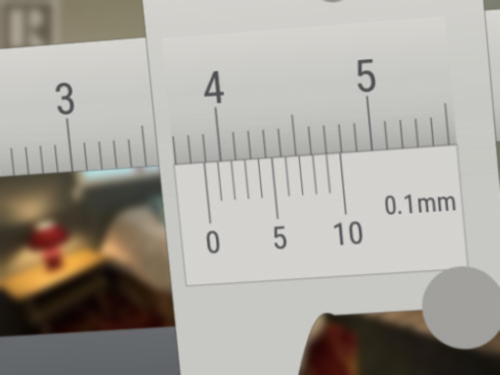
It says {"value": 38.9, "unit": "mm"}
